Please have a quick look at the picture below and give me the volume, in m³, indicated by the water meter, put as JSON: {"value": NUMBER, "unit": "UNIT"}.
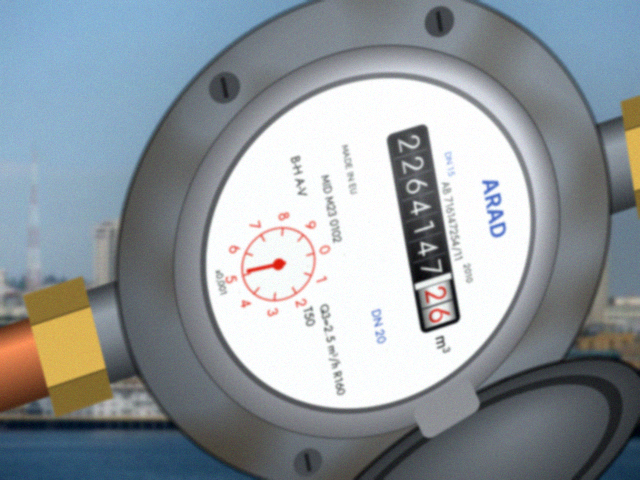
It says {"value": 2264147.265, "unit": "m³"}
